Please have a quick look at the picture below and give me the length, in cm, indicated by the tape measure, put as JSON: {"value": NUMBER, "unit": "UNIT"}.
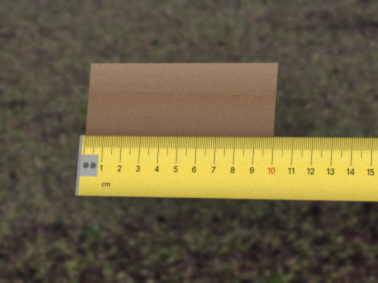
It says {"value": 10, "unit": "cm"}
